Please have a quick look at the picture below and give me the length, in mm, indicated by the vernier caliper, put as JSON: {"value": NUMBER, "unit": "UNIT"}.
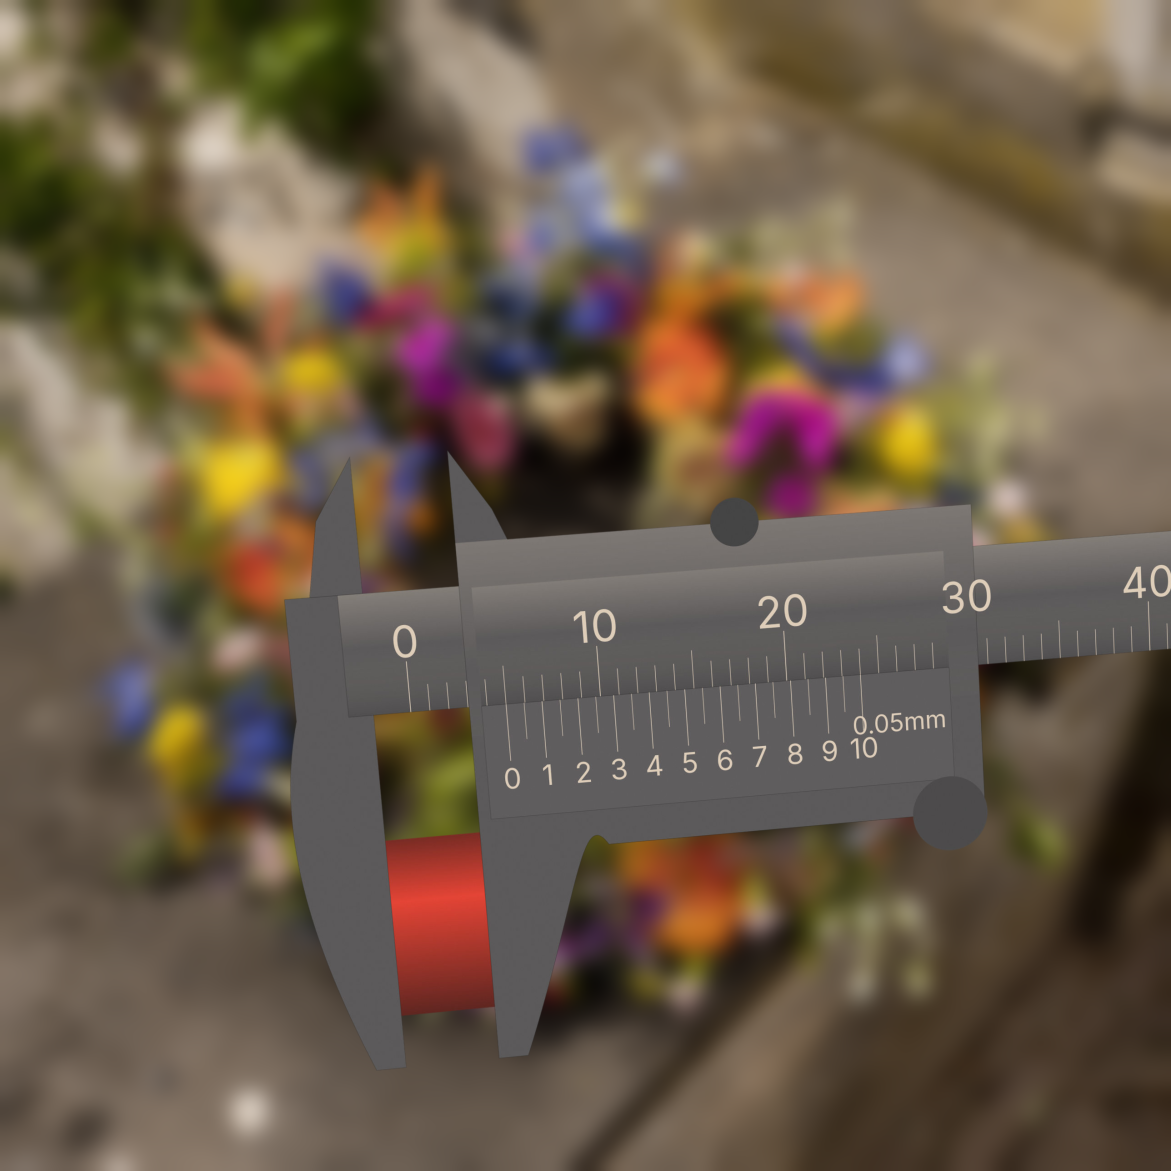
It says {"value": 5.0, "unit": "mm"}
